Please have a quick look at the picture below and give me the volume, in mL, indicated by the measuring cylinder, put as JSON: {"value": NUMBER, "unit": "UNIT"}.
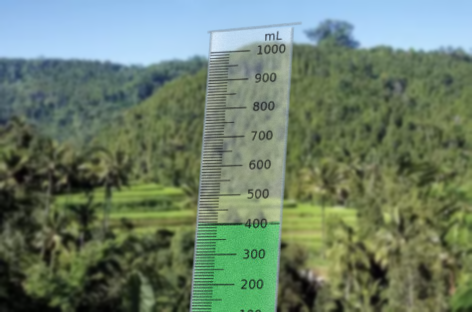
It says {"value": 400, "unit": "mL"}
